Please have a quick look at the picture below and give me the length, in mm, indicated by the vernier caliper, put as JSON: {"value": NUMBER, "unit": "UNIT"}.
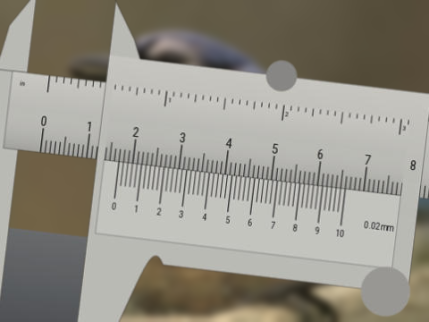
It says {"value": 17.0, "unit": "mm"}
